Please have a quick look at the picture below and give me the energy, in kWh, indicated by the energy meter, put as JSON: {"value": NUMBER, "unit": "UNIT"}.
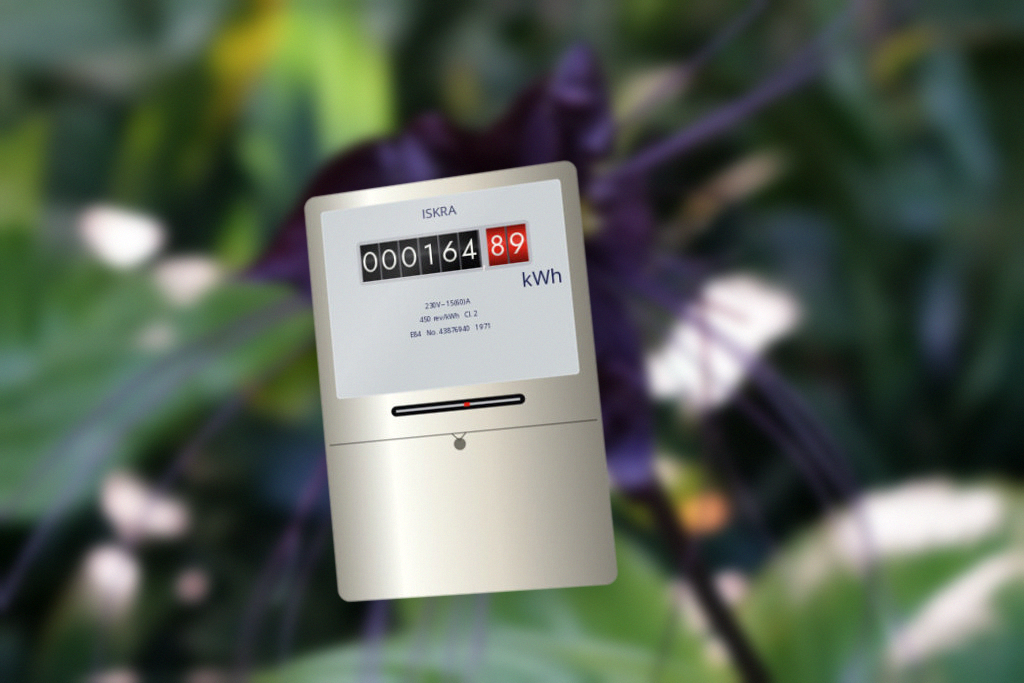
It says {"value": 164.89, "unit": "kWh"}
